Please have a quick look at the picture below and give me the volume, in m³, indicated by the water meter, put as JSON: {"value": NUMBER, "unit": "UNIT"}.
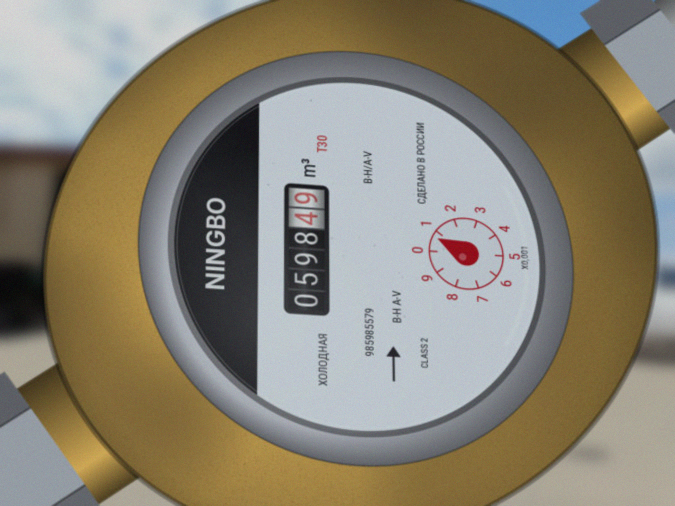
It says {"value": 598.490, "unit": "m³"}
